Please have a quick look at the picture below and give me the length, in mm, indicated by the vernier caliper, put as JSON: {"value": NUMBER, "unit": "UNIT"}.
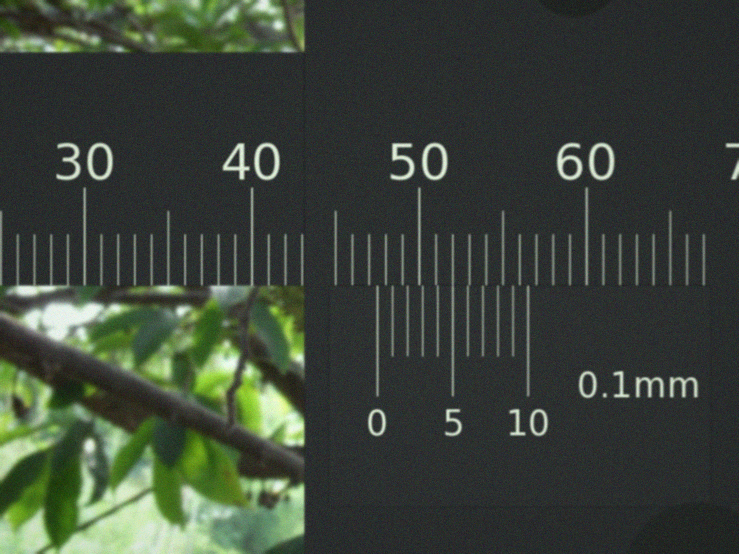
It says {"value": 47.5, "unit": "mm"}
